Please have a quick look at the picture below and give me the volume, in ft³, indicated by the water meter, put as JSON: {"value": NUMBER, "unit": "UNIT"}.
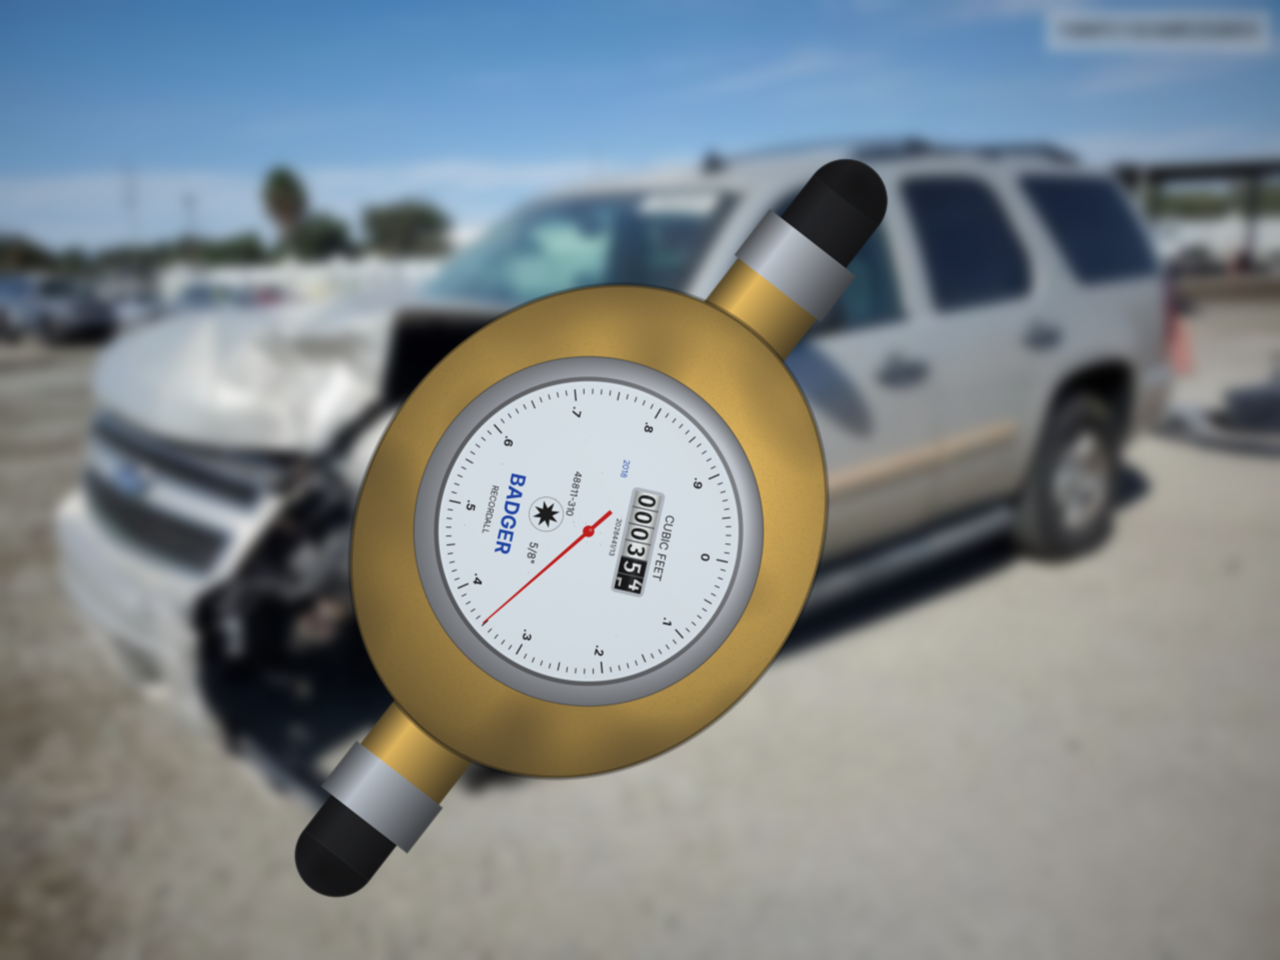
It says {"value": 354.35, "unit": "ft³"}
